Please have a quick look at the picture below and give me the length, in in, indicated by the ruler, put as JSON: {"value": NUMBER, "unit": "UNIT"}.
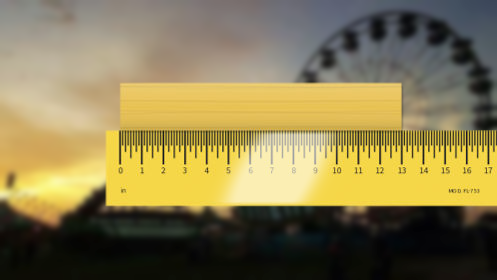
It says {"value": 13, "unit": "in"}
